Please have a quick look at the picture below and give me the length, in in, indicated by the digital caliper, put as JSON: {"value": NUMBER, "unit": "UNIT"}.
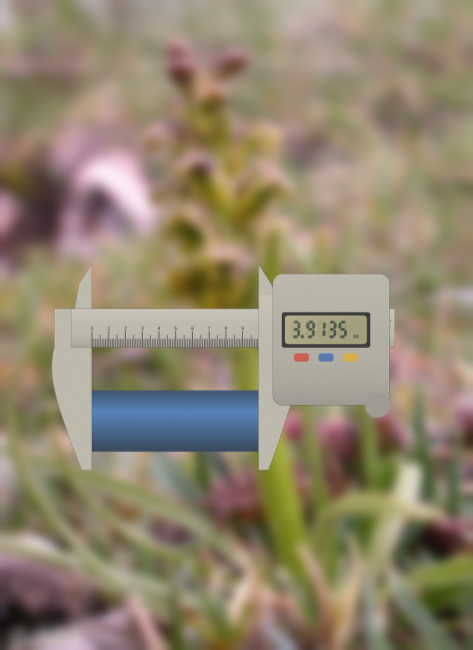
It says {"value": 3.9135, "unit": "in"}
